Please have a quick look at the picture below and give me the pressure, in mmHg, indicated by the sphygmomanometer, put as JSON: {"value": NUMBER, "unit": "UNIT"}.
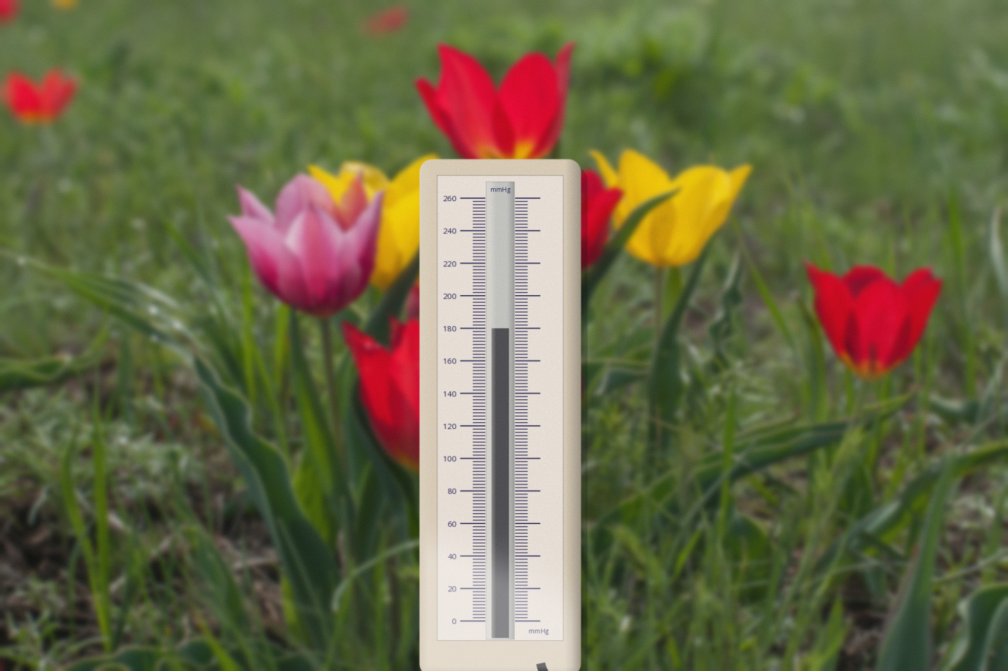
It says {"value": 180, "unit": "mmHg"}
